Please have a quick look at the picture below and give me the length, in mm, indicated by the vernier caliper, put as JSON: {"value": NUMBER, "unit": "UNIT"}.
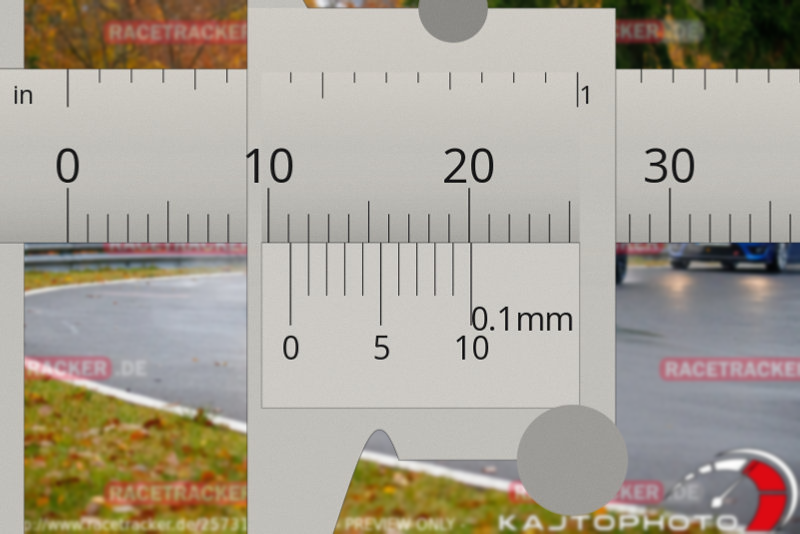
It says {"value": 11.1, "unit": "mm"}
